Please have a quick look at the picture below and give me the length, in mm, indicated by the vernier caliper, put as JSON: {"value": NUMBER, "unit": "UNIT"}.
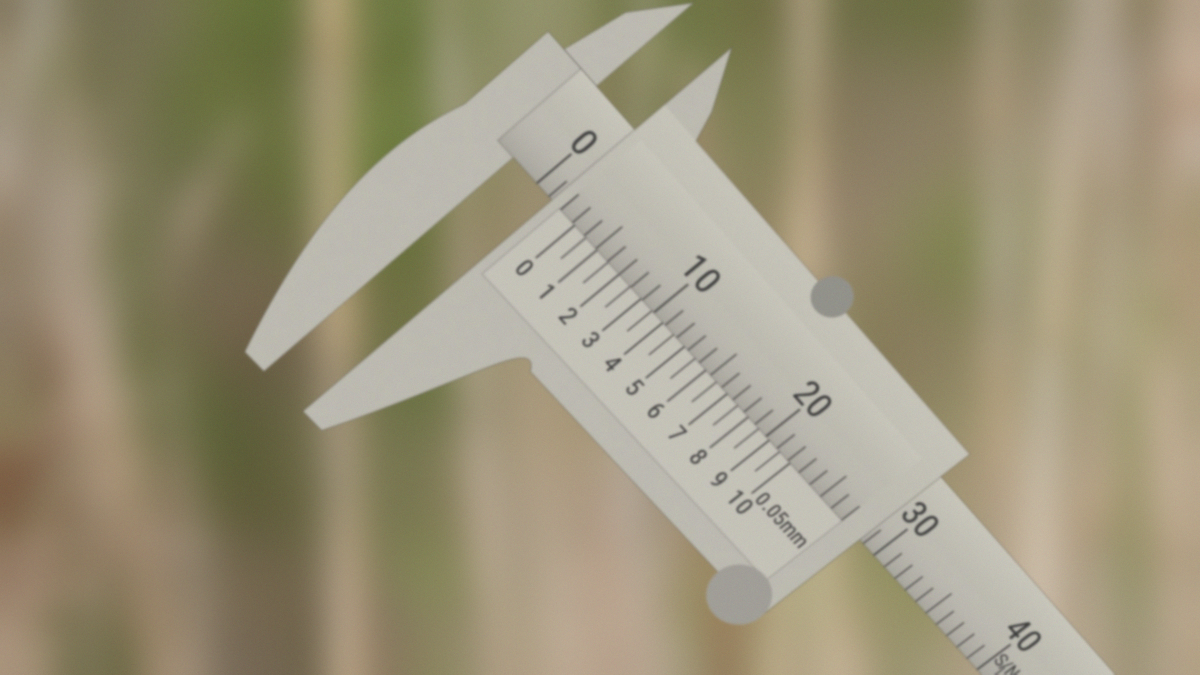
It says {"value": 3.2, "unit": "mm"}
